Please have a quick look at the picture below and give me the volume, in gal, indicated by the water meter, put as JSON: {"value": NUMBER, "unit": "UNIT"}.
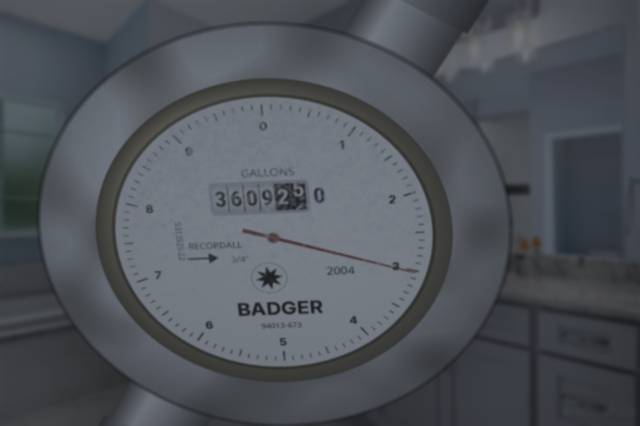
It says {"value": 3609253.0, "unit": "gal"}
